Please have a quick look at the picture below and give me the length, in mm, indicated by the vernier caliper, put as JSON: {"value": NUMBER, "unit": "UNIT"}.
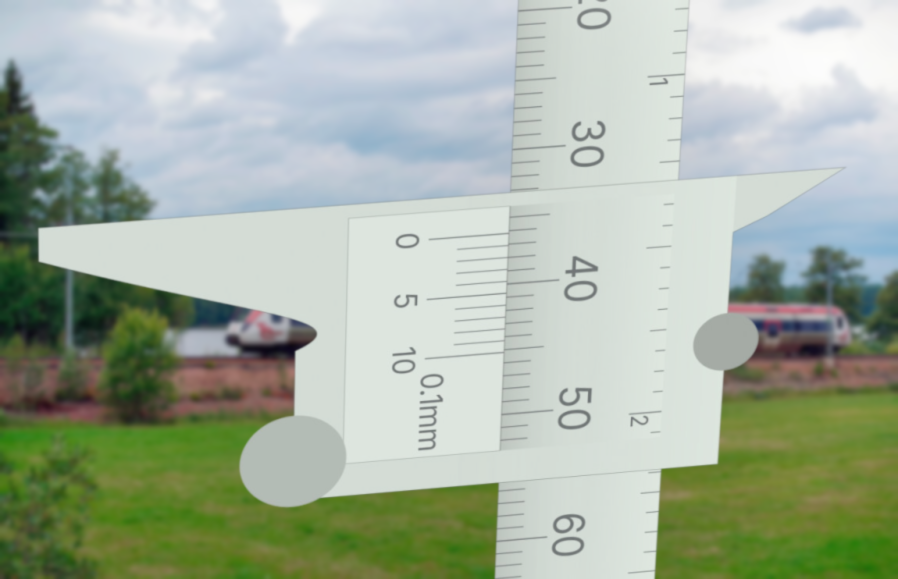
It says {"value": 36.2, "unit": "mm"}
